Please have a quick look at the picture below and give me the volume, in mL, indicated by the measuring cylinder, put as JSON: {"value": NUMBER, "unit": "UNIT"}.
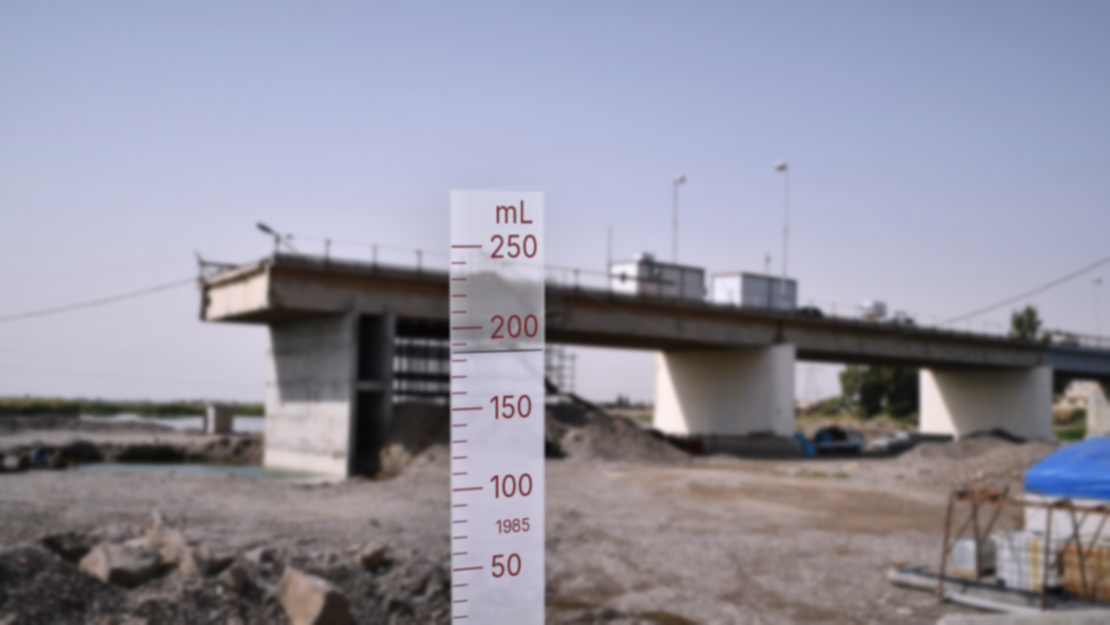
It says {"value": 185, "unit": "mL"}
